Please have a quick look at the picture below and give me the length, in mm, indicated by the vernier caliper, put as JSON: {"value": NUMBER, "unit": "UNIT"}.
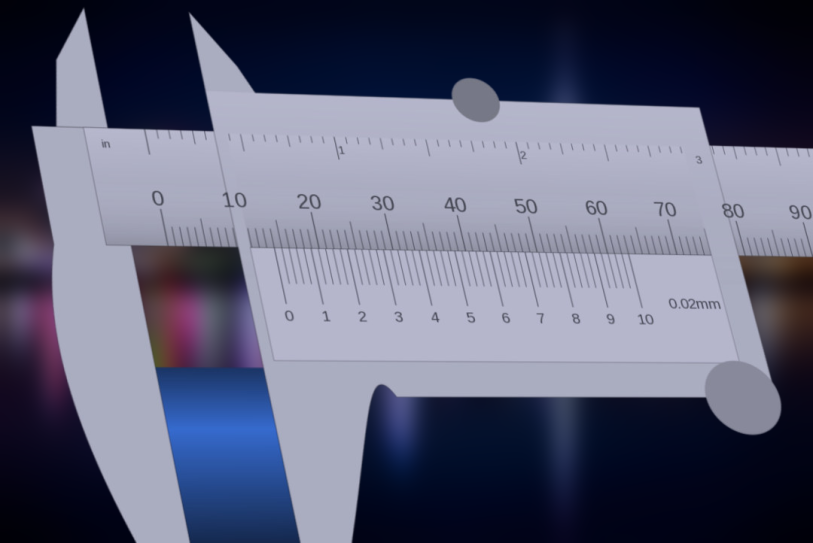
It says {"value": 14.0, "unit": "mm"}
